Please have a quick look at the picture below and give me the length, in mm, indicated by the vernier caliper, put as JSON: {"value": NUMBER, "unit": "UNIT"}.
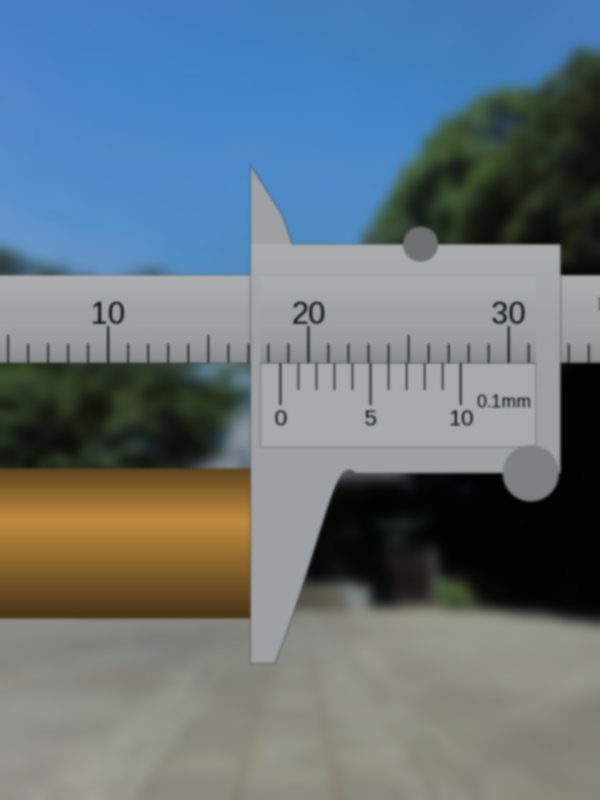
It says {"value": 18.6, "unit": "mm"}
